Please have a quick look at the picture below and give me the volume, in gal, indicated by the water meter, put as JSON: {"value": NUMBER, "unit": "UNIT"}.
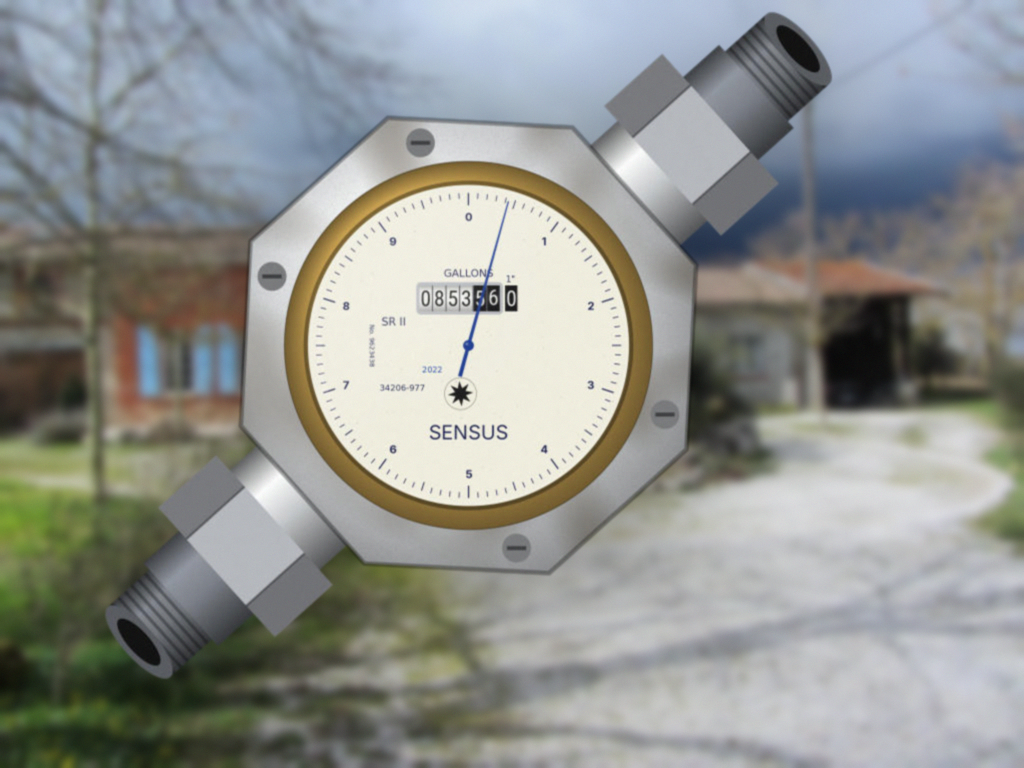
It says {"value": 853560.4, "unit": "gal"}
